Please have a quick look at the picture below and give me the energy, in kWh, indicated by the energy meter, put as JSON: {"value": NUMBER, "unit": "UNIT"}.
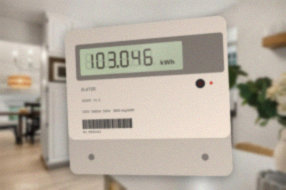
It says {"value": 103.046, "unit": "kWh"}
